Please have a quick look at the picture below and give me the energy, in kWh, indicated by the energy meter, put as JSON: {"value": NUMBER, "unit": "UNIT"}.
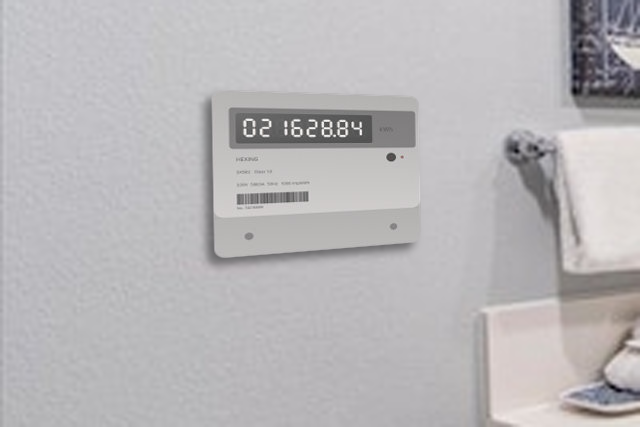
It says {"value": 21628.84, "unit": "kWh"}
